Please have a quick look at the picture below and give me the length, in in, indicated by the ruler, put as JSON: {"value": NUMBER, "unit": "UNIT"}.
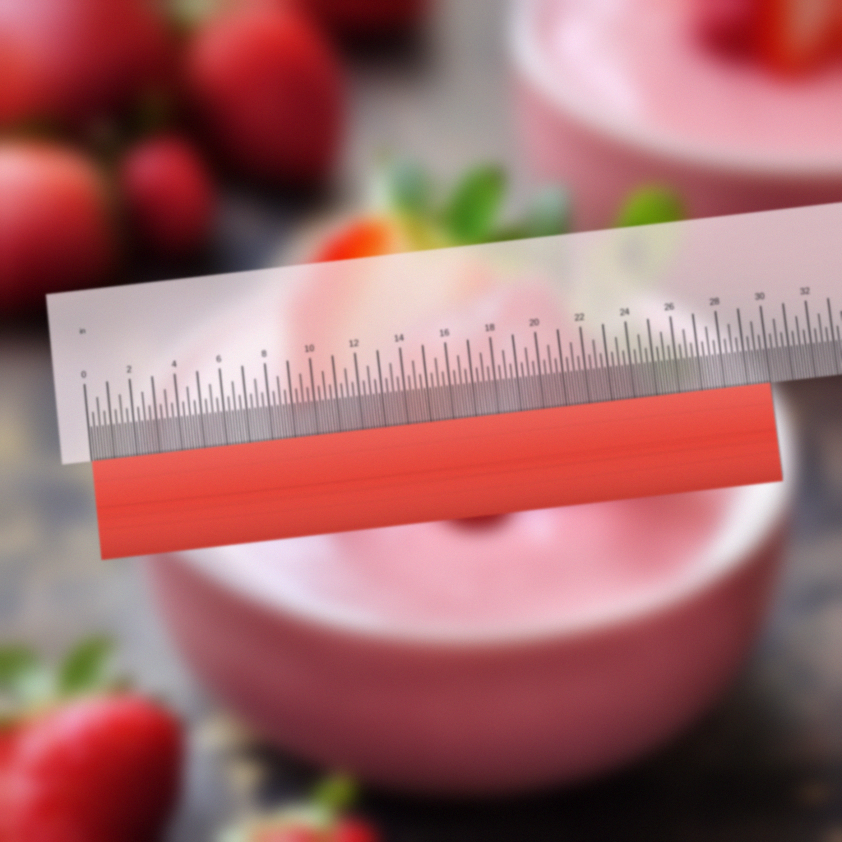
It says {"value": 30, "unit": "in"}
